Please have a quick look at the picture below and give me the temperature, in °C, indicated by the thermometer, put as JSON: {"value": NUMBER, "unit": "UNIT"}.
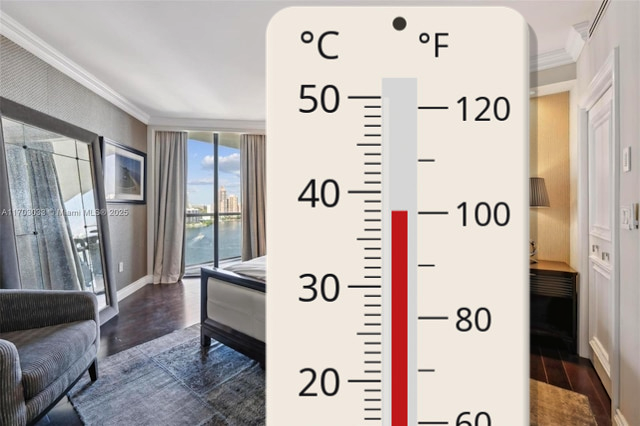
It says {"value": 38, "unit": "°C"}
